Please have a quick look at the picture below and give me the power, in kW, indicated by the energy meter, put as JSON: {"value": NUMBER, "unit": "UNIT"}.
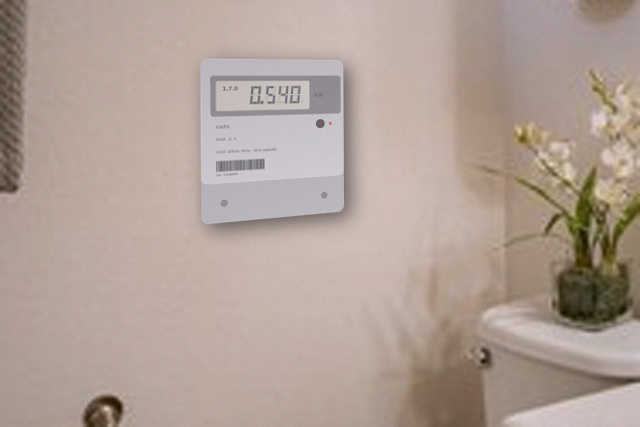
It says {"value": 0.540, "unit": "kW"}
